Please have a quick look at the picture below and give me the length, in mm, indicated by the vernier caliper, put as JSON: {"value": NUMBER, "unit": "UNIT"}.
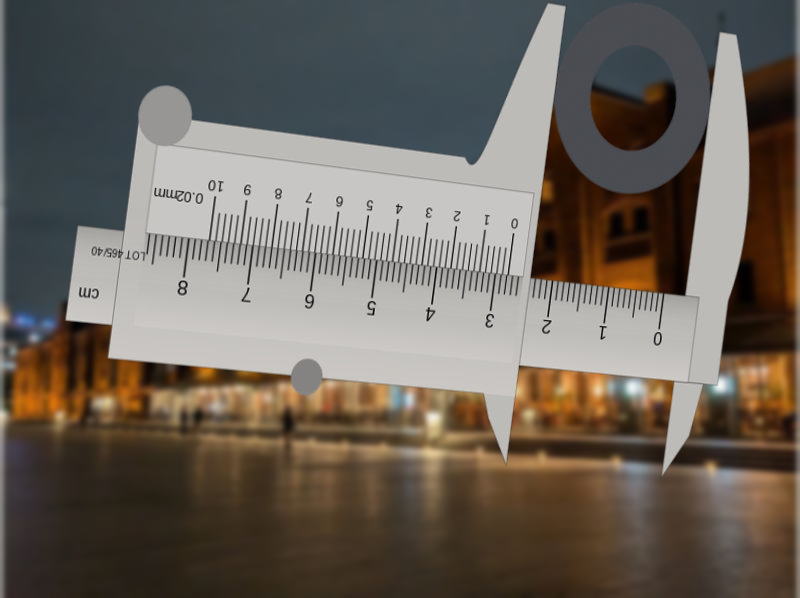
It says {"value": 27.8, "unit": "mm"}
